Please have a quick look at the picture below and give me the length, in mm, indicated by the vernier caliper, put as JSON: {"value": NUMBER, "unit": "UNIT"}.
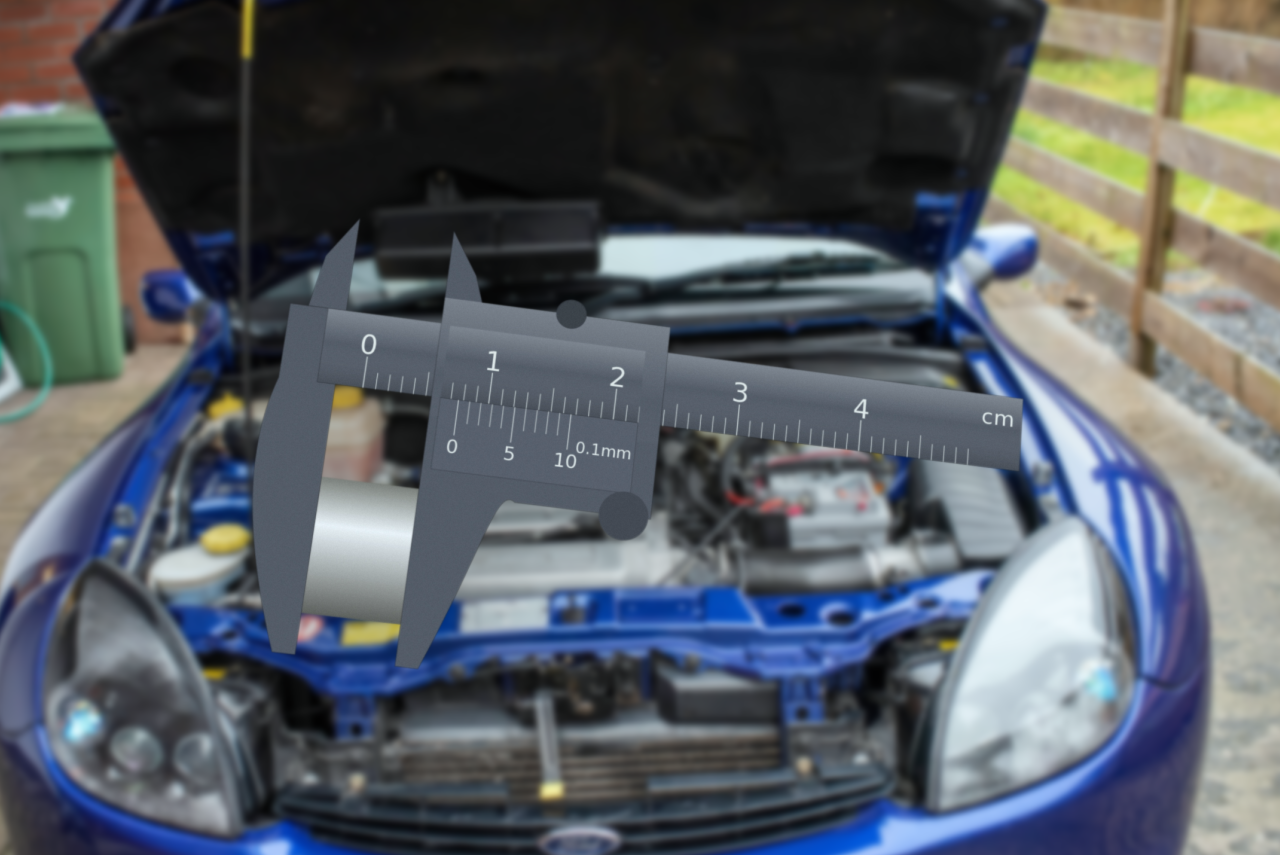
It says {"value": 7.6, "unit": "mm"}
